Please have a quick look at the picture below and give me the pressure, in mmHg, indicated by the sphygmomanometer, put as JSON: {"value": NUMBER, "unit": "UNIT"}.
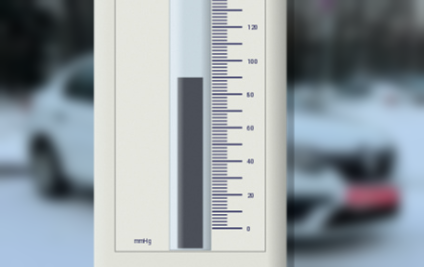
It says {"value": 90, "unit": "mmHg"}
